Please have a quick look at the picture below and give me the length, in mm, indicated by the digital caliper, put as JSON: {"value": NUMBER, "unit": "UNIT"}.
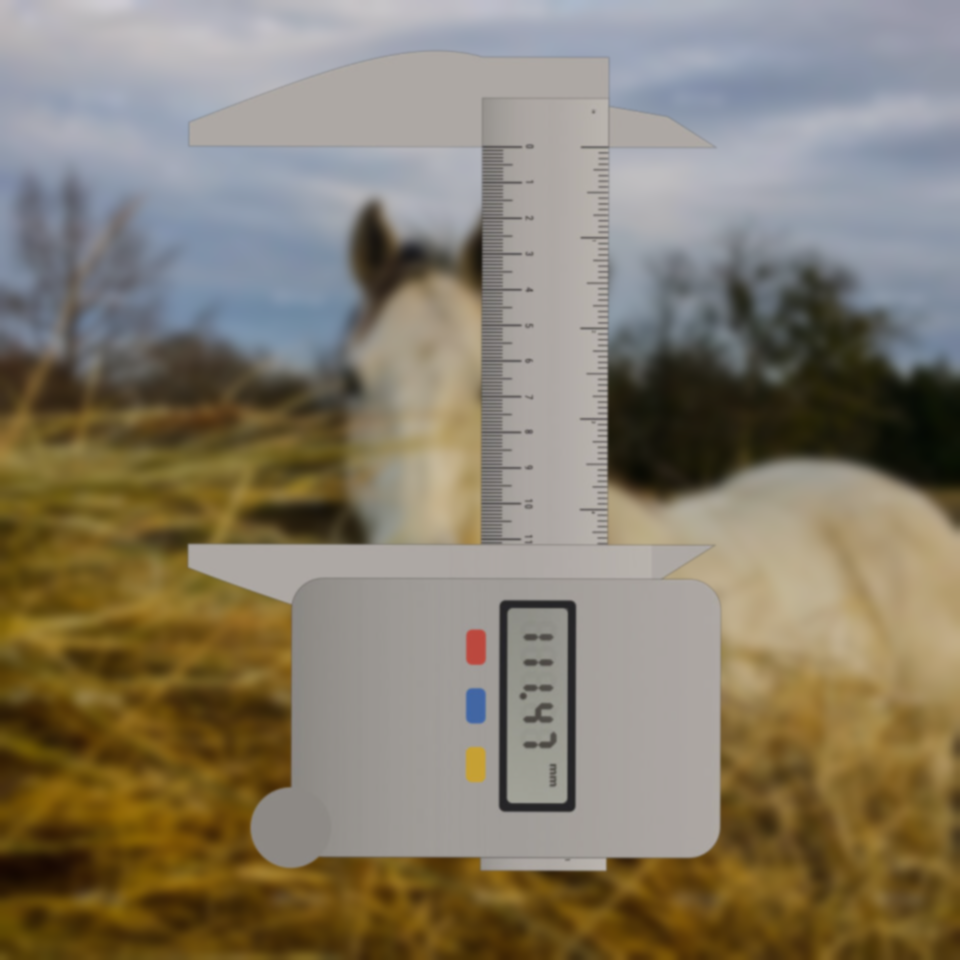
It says {"value": 111.47, "unit": "mm"}
